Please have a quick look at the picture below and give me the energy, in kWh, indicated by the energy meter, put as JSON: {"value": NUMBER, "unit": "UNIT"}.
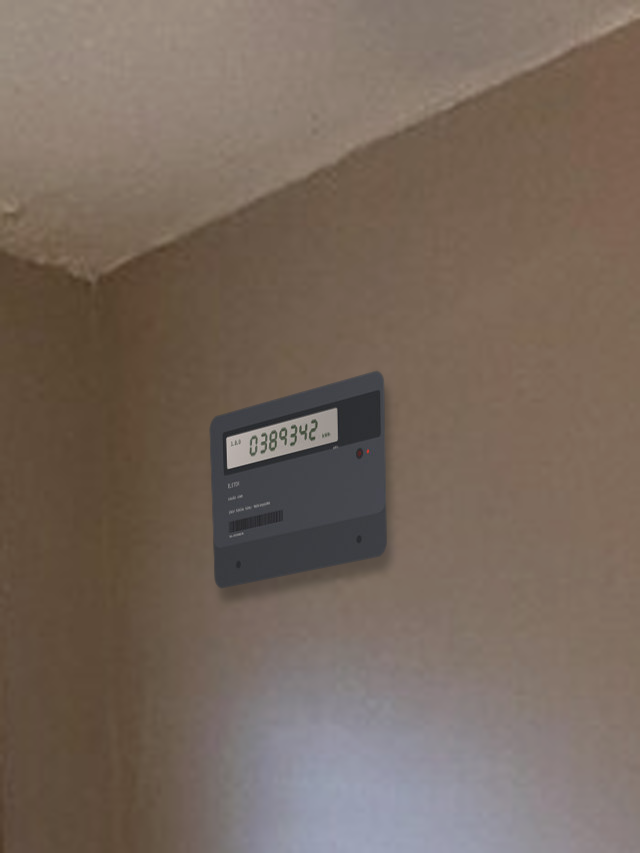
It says {"value": 389342, "unit": "kWh"}
